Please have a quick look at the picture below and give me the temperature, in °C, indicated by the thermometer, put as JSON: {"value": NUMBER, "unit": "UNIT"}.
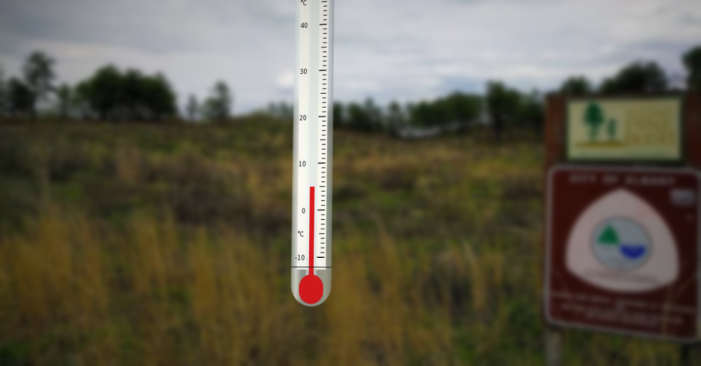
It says {"value": 5, "unit": "°C"}
